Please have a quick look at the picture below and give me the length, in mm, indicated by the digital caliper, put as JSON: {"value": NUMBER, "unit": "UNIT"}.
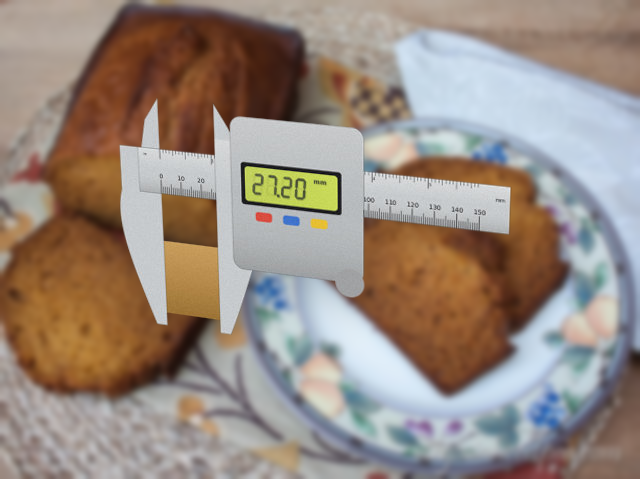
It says {"value": 27.20, "unit": "mm"}
